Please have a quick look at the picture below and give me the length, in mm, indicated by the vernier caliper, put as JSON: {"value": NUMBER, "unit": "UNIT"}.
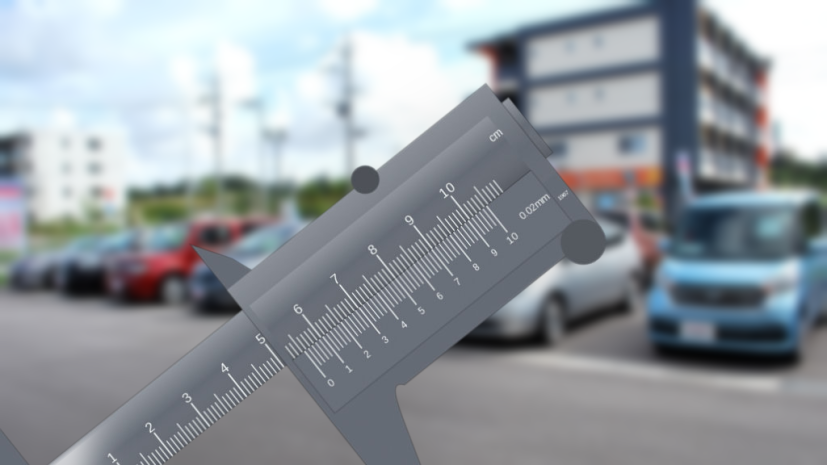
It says {"value": 55.5, "unit": "mm"}
